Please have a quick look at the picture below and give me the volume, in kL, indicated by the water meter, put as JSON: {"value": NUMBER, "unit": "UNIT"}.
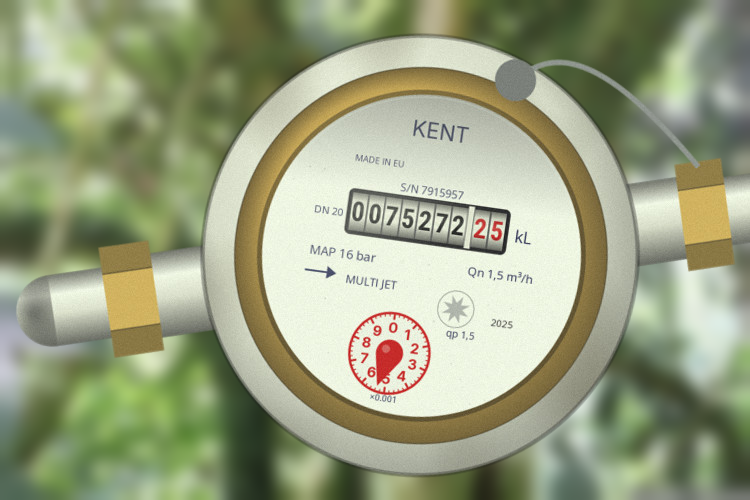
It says {"value": 75272.255, "unit": "kL"}
